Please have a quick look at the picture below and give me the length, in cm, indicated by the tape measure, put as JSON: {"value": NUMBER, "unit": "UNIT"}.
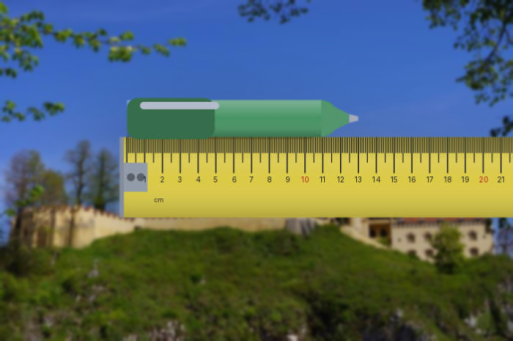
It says {"value": 13, "unit": "cm"}
